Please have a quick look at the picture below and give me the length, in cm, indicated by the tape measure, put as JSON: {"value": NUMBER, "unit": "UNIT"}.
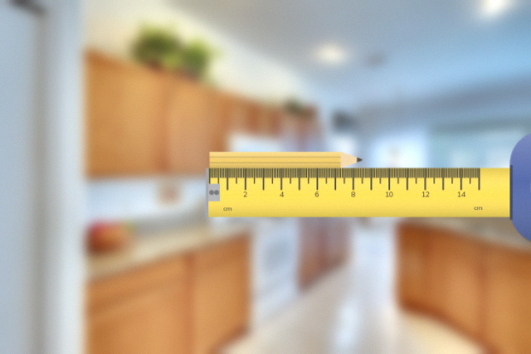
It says {"value": 8.5, "unit": "cm"}
